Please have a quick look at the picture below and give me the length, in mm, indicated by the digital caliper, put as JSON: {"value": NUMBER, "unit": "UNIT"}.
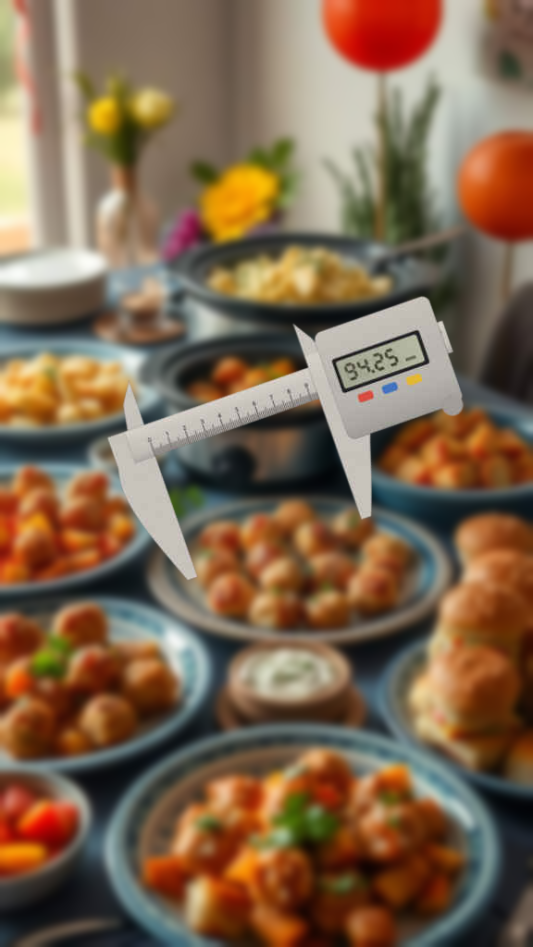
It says {"value": 94.25, "unit": "mm"}
